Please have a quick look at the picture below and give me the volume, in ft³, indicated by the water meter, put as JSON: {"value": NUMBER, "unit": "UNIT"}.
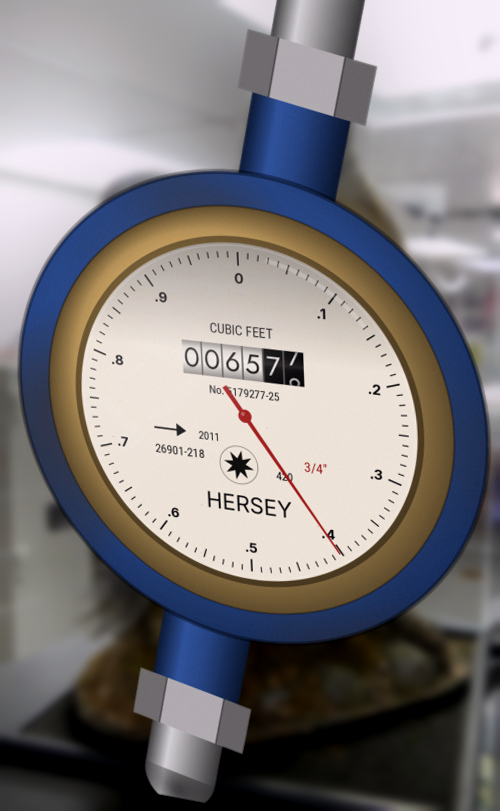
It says {"value": 6577.40, "unit": "ft³"}
